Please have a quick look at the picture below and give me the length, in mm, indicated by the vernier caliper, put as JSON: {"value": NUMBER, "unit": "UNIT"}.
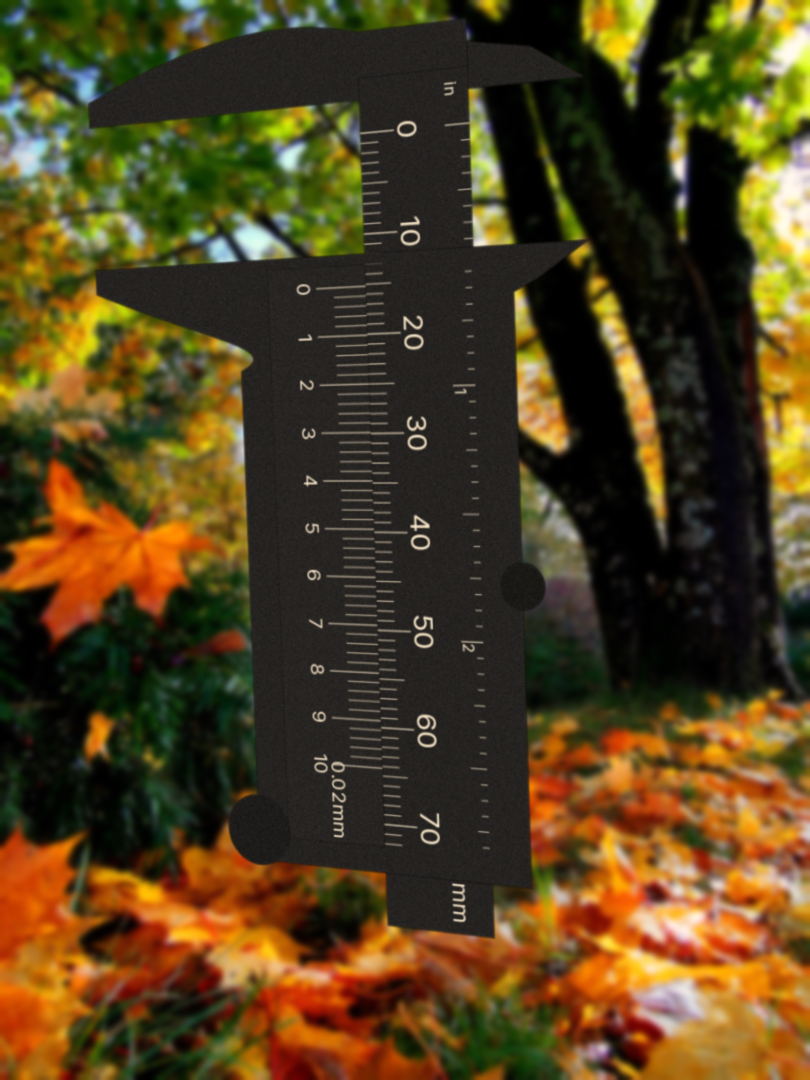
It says {"value": 15.2, "unit": "mm"}
